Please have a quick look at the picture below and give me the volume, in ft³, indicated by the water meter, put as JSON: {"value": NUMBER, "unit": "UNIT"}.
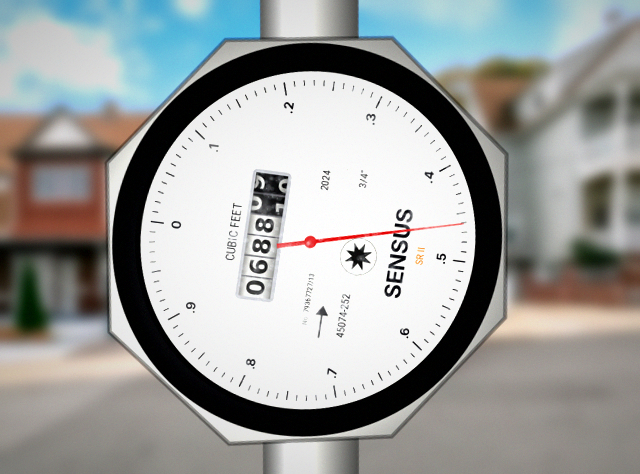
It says {"value": 68809.46, "unit": "ft³"}
